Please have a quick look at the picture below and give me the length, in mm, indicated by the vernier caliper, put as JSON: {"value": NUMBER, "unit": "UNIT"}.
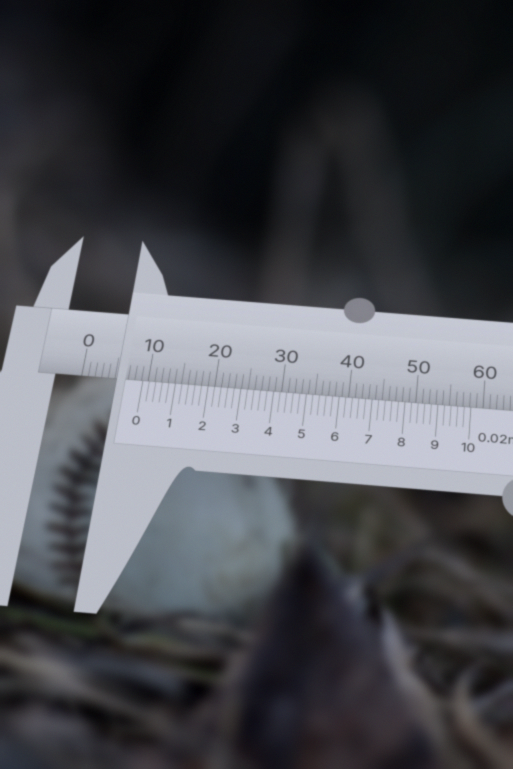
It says {"value": 9.2, "unit": "mm"}
